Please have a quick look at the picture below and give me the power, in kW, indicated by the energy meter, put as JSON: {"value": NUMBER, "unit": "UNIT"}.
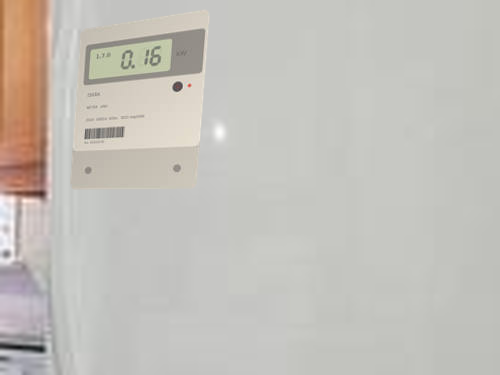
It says {"value": 0.16, "unit": "kW"}
